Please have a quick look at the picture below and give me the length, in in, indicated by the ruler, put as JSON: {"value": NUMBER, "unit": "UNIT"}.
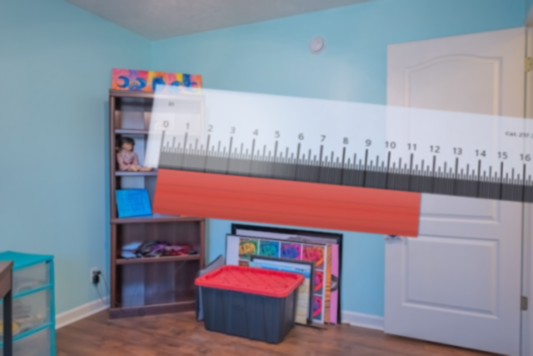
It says {"value": 11.5, "unit": "in"}
